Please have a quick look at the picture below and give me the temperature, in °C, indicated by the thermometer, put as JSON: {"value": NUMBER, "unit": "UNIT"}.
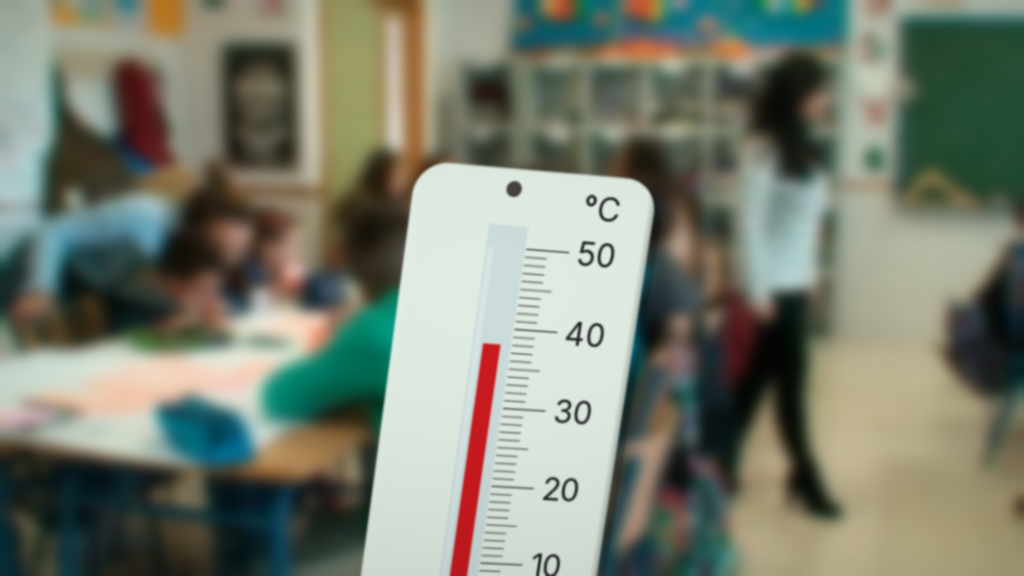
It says {"value": 38, "unit": "°C"}
